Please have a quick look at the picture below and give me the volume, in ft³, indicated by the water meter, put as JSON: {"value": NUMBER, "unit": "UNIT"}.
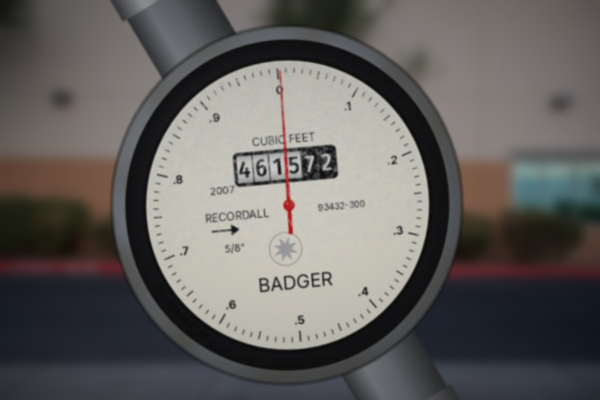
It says {"value": 461572.00, "unit": "ft³"}
